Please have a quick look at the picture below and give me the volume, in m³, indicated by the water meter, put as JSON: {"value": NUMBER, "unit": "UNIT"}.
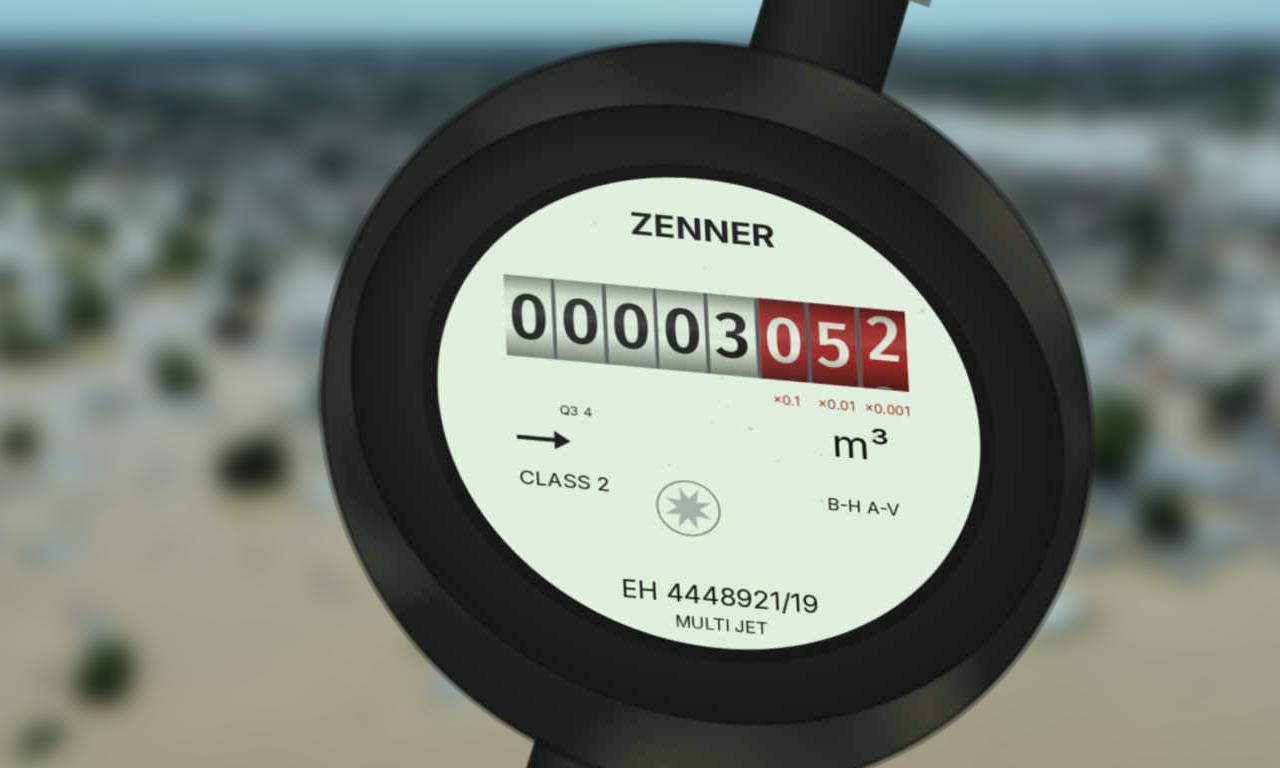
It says {"value": 3.052, "unit": "m³"}
